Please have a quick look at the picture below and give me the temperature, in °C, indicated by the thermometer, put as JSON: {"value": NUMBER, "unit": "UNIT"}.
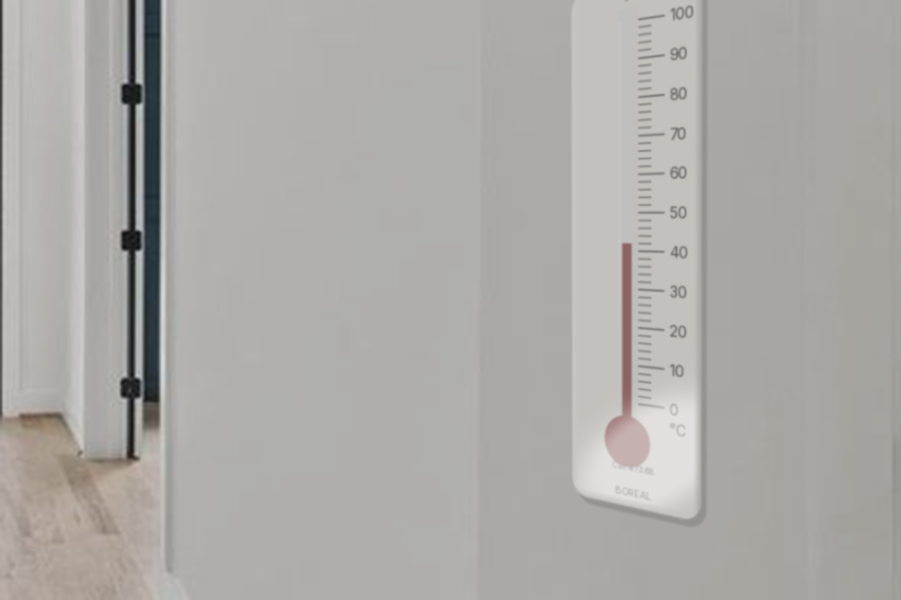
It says {"value": 42, "unit": "°C"}
